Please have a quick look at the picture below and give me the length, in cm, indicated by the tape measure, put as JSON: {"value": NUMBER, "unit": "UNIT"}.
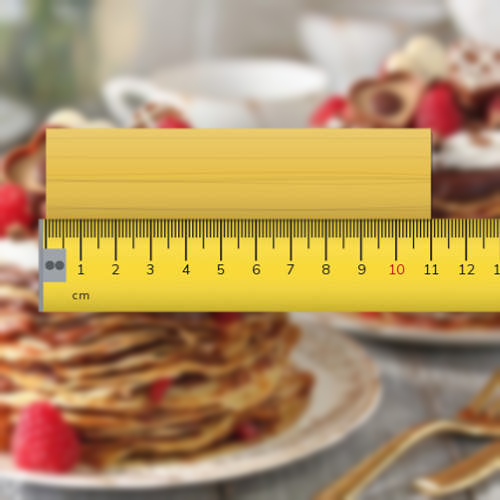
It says {"value": 11, "unit": "cm"}
